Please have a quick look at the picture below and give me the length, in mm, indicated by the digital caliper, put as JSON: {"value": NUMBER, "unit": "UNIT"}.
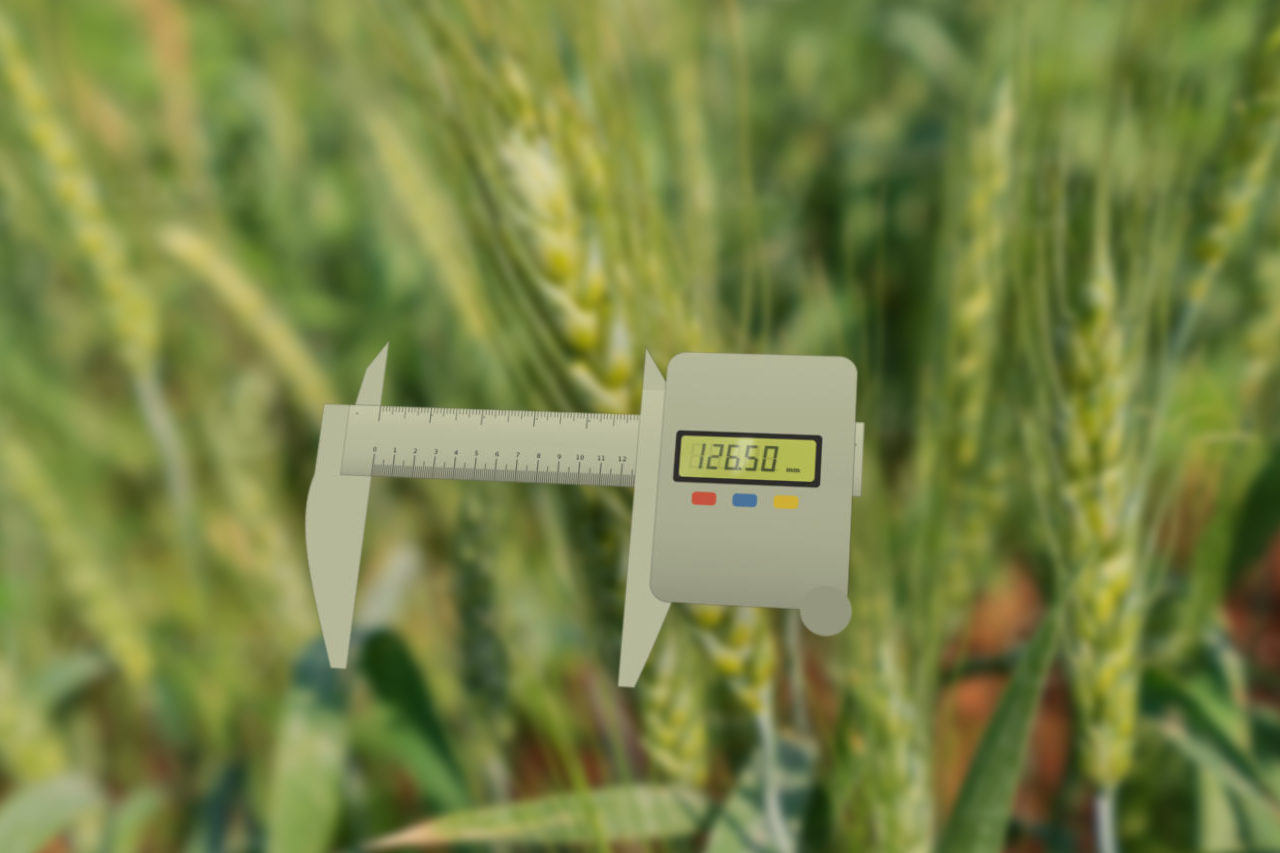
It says {"value": 126.50, "unit": "mm"}
